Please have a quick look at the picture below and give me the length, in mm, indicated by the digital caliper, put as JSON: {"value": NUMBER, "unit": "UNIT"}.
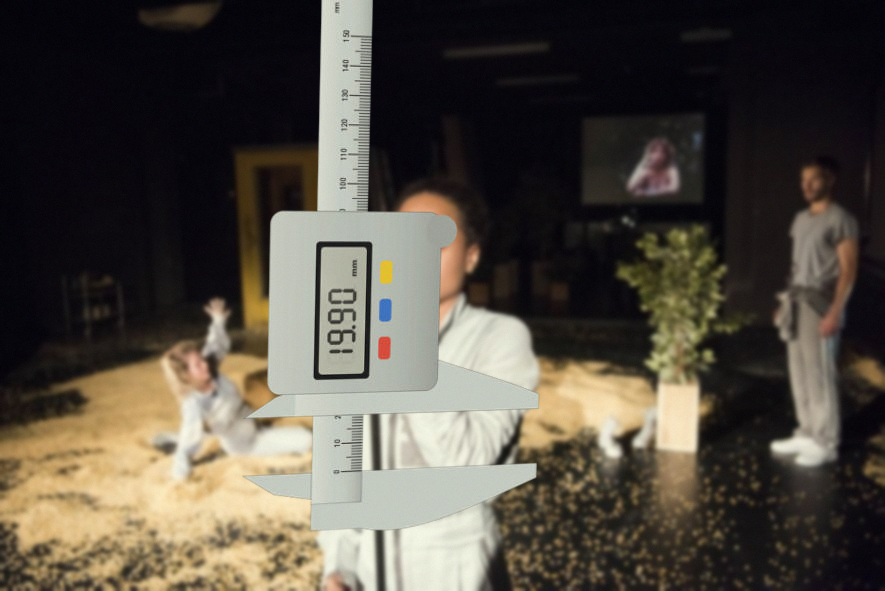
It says {"value": 19.90, "unit": "mm"}
